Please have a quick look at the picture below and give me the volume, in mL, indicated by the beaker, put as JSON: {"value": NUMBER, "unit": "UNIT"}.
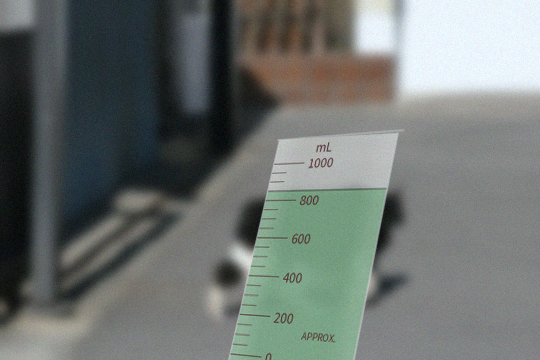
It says {"value": 850, "unit": "mL"}
